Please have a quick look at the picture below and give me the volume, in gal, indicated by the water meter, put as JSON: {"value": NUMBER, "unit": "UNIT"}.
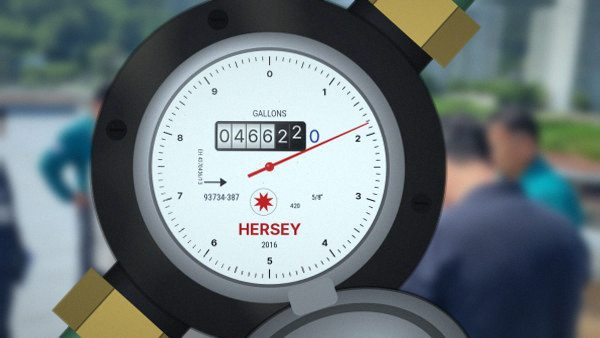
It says {"value": 466221.8, "unit": "gal"}
